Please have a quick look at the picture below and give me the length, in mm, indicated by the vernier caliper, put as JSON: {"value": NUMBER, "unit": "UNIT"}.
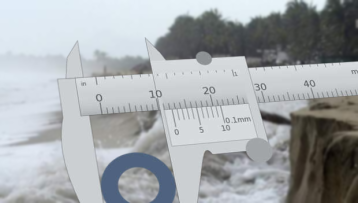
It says {"value": 12.4, "unit": "mm"}
